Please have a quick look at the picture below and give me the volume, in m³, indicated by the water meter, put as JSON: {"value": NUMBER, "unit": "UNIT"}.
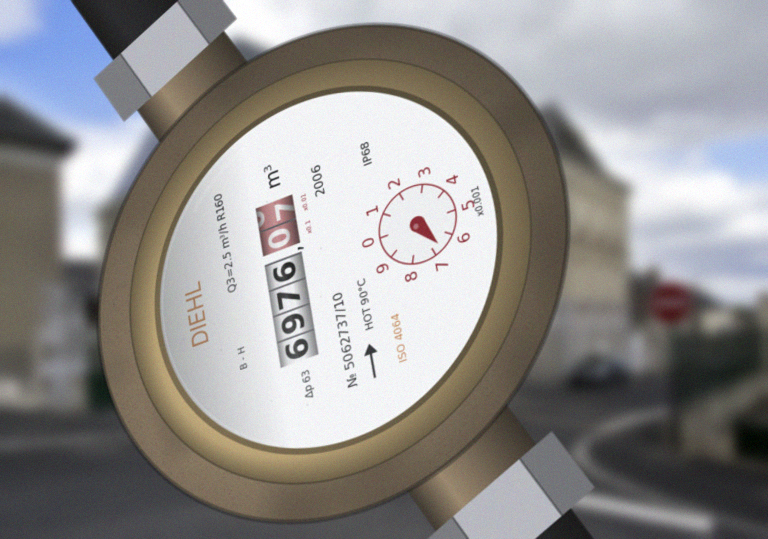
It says {"value": 6976.066, "unit": "m³"}
